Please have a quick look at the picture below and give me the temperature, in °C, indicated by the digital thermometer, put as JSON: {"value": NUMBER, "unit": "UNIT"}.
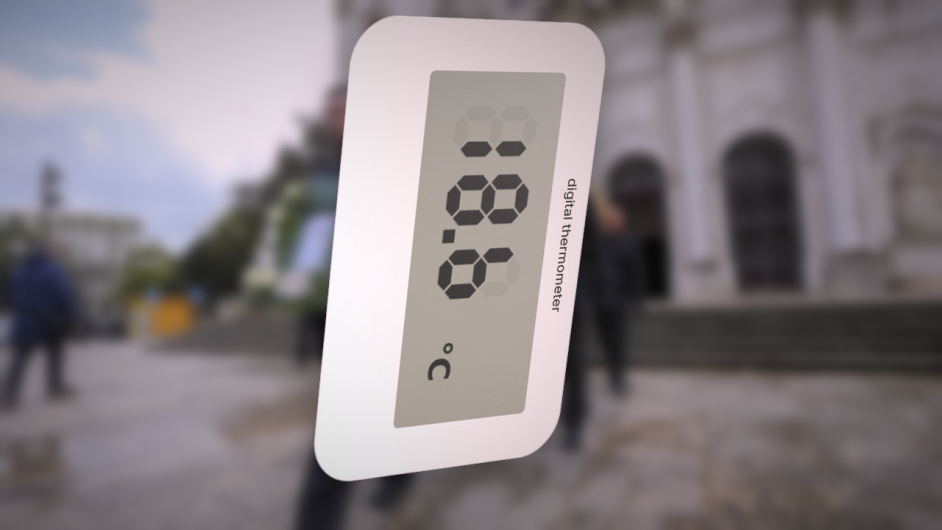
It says {"value": 18.6, "unit": "°C"}
